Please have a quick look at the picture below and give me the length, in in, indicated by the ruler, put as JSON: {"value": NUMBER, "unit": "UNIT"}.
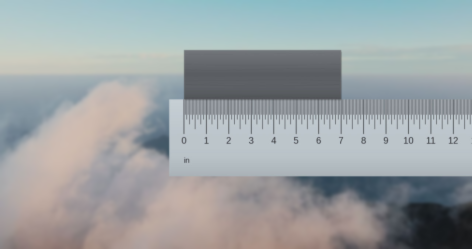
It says {"value": 7, "unit": "in"}
